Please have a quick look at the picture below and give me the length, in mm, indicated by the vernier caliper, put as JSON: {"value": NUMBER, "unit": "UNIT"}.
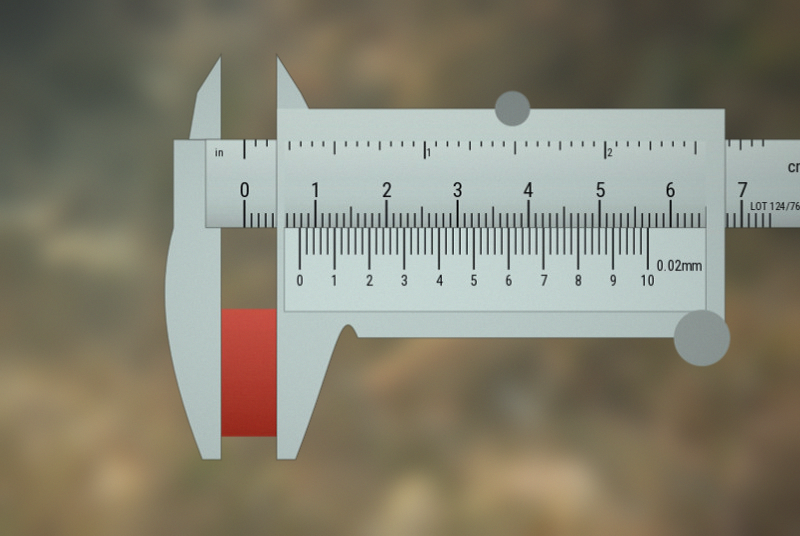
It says {"value": 7.8, "unit": "mm"}
